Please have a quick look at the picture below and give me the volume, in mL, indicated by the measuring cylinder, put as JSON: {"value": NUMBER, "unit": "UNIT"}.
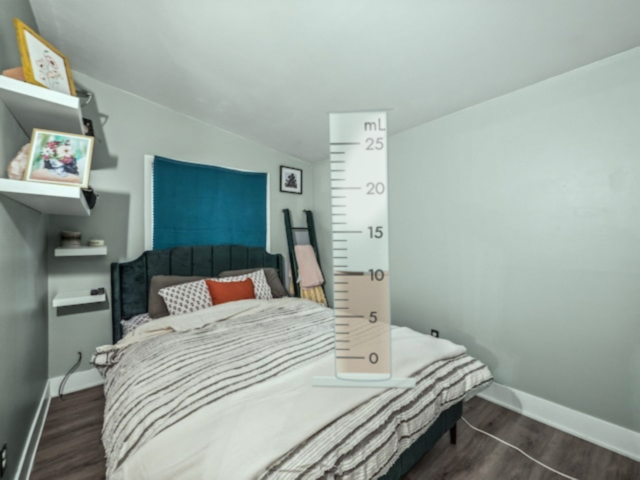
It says {"value": 10, "unit": "mL"}
